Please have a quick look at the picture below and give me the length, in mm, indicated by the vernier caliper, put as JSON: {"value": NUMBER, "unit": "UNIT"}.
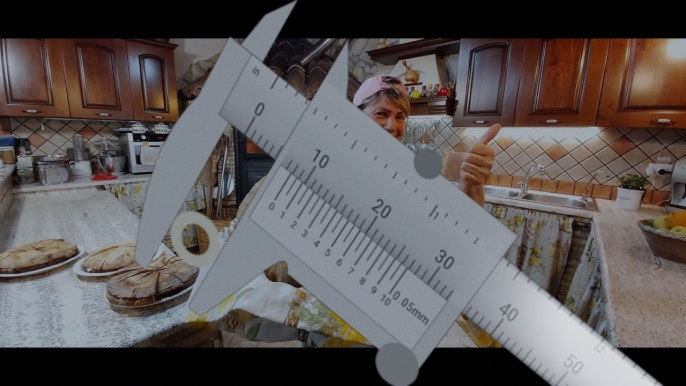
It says {"value": 7.8, "unit": "mm"}
